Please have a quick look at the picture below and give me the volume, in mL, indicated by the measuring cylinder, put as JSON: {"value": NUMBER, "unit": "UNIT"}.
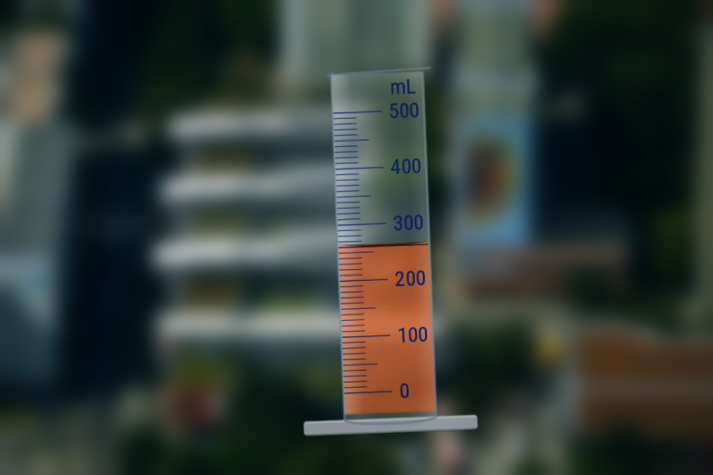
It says {"value": 260, "unit": "mL"}
